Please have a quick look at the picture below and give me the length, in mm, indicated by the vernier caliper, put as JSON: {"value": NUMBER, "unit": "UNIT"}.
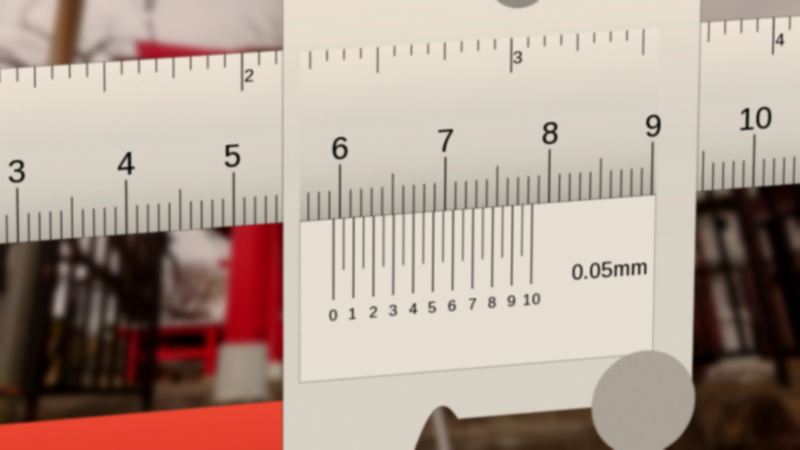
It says {"value": 59.4, "unit": "mm"}
